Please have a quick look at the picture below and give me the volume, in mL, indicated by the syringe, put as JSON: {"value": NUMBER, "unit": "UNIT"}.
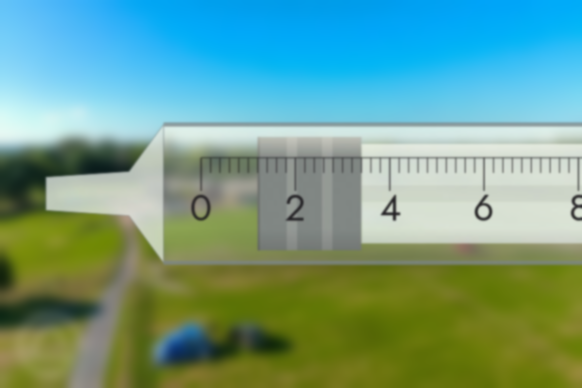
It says {"value": 1.2, "unit": "mL"}
